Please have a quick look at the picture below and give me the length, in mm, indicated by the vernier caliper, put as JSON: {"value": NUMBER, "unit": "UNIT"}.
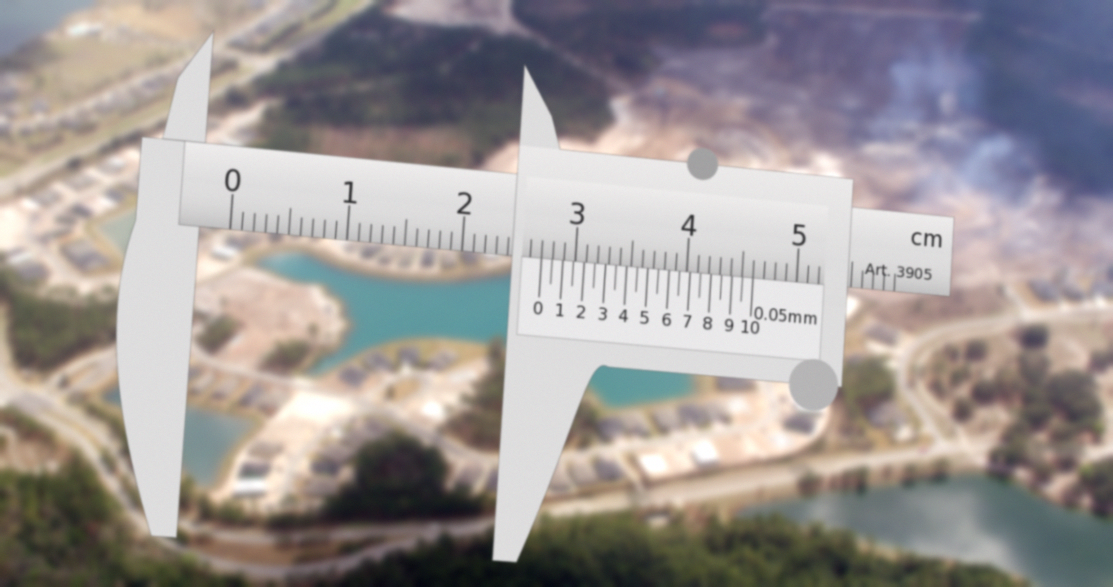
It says {"value": 27.0, "unit": "mm"}
